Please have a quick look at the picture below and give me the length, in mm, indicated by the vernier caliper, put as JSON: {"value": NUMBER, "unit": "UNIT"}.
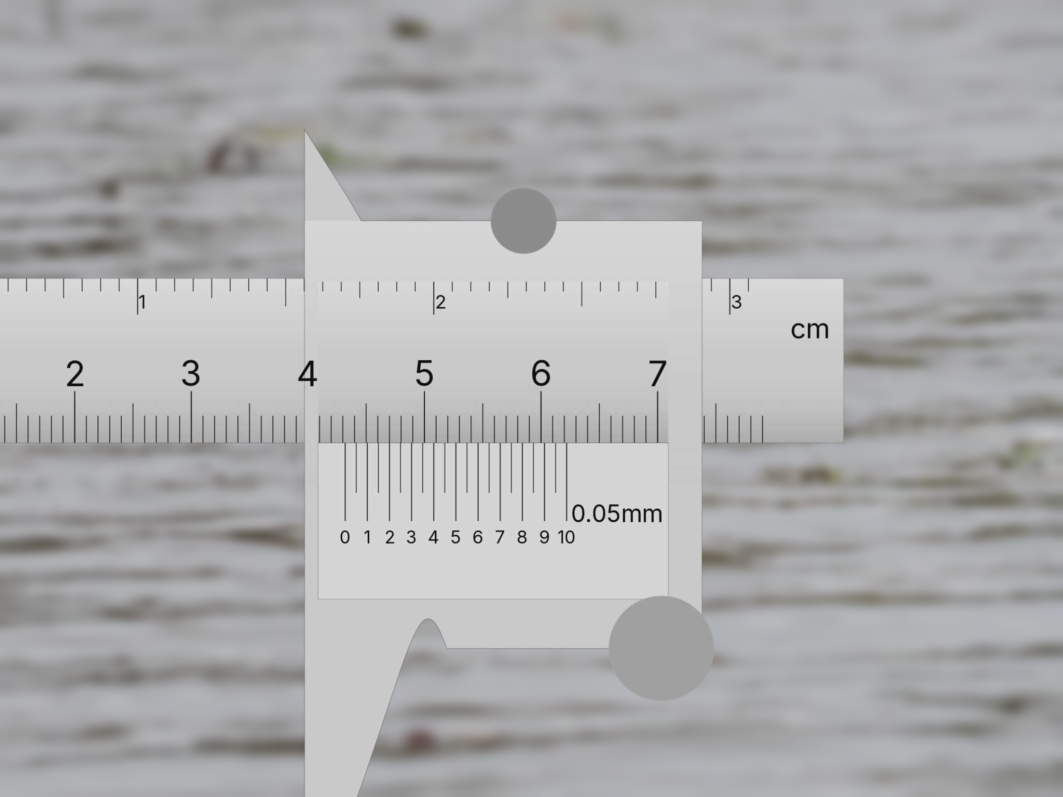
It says {"value": 43.2, "unit": "mm"}
